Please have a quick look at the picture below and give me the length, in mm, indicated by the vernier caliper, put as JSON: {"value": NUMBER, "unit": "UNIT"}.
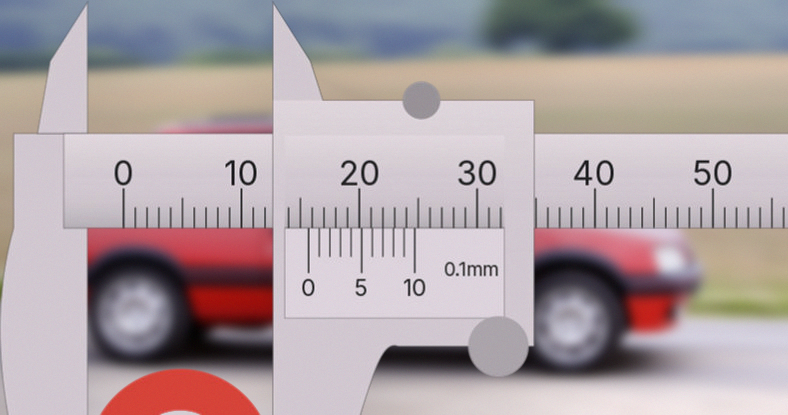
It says {"value": 15.7, "unit": "mm"}
